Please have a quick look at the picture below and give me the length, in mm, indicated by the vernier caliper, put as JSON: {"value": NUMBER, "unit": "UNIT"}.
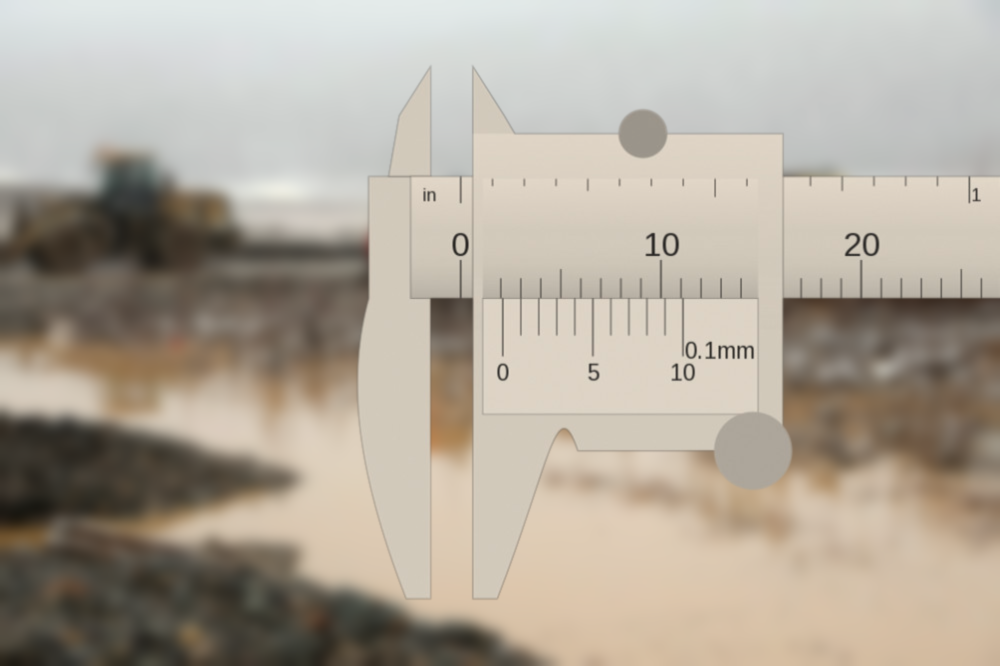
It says {"value": 2.1, "unit": "mm"}
